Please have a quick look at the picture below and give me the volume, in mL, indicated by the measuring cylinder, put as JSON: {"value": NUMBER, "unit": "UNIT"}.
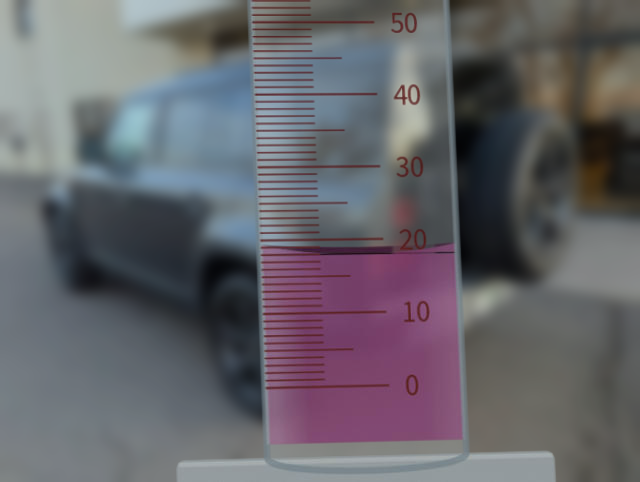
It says {"value": 18, "unit": "mL"}
